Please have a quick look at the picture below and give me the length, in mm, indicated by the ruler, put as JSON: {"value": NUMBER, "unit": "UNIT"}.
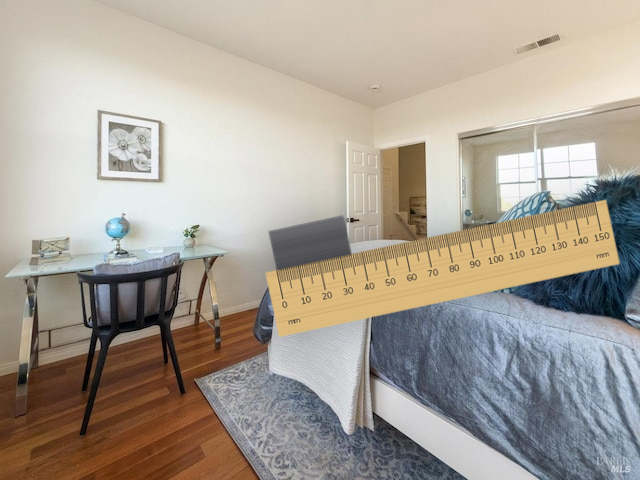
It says {"value": 35, "unit": "mm"}
